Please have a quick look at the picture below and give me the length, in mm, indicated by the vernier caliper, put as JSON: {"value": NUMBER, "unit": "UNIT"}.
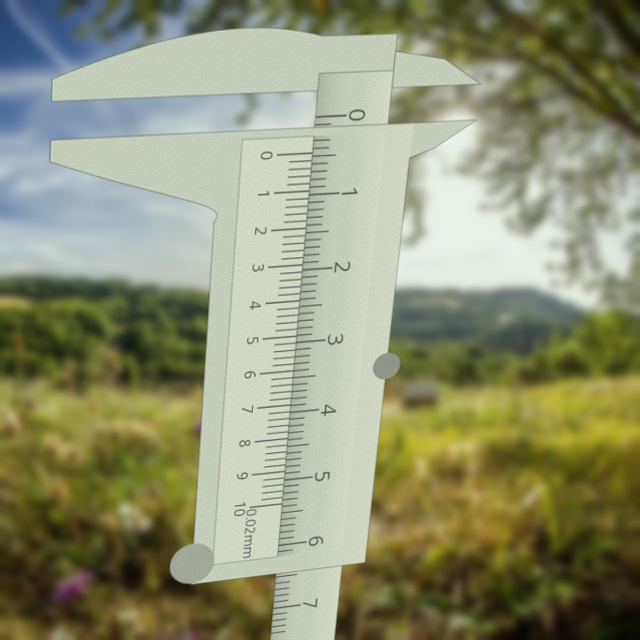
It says {"value": 4.6, "unit": "mm"}
